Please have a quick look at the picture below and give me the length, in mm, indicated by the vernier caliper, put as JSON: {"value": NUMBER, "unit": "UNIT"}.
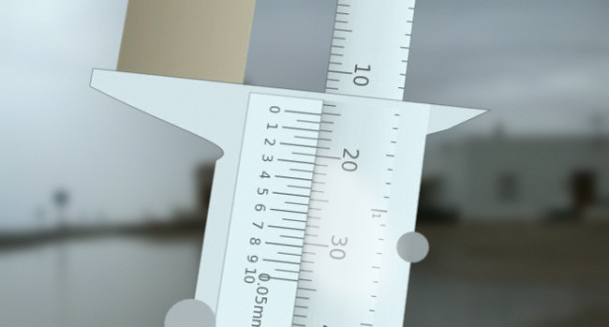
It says {"value": 15.2, "unit": "mm"}
